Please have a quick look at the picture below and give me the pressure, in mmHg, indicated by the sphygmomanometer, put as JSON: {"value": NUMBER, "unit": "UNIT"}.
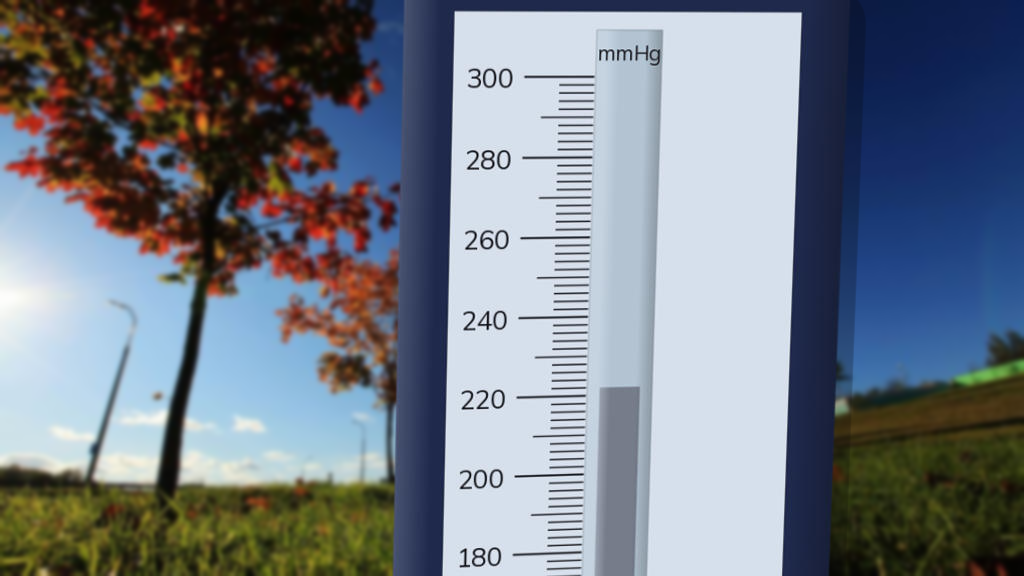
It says {"value": 222, "unit": "mmHg"}
